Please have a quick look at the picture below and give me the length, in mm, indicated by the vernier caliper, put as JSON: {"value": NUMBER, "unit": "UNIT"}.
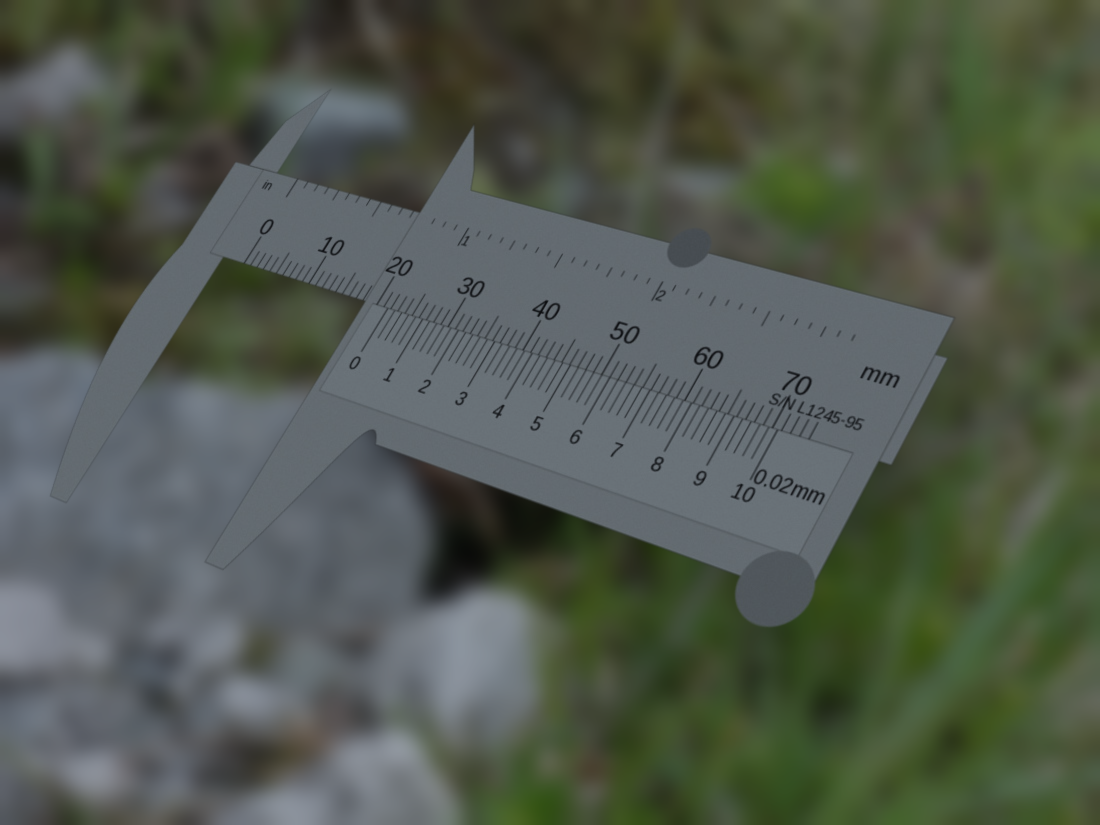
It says {"value": 21.6, "unit": "mm"}
